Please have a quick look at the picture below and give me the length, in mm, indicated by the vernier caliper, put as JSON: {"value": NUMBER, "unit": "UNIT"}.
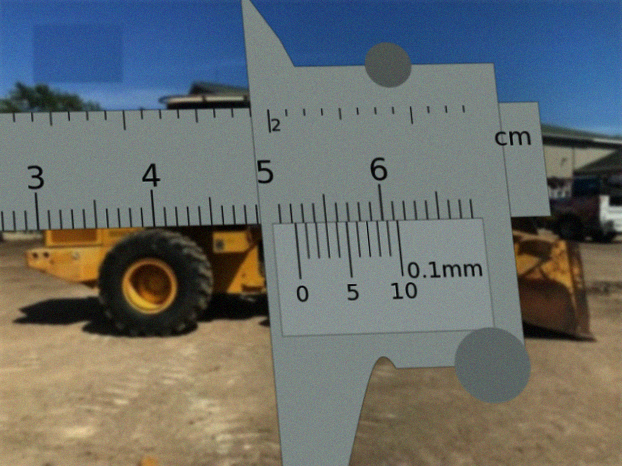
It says {"value": 52.3, "unit": "mm"}
